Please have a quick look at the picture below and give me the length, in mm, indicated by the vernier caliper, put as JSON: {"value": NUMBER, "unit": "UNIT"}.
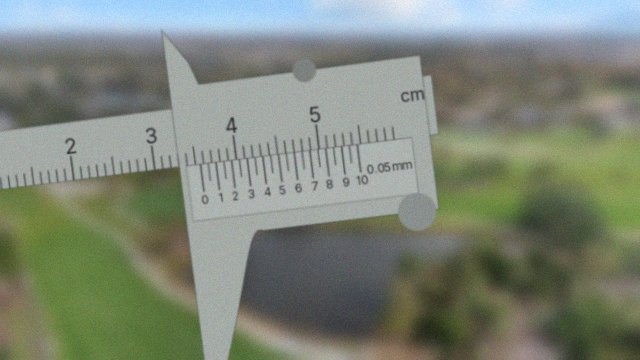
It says {"value": 35.6, "unit": "mm"}
